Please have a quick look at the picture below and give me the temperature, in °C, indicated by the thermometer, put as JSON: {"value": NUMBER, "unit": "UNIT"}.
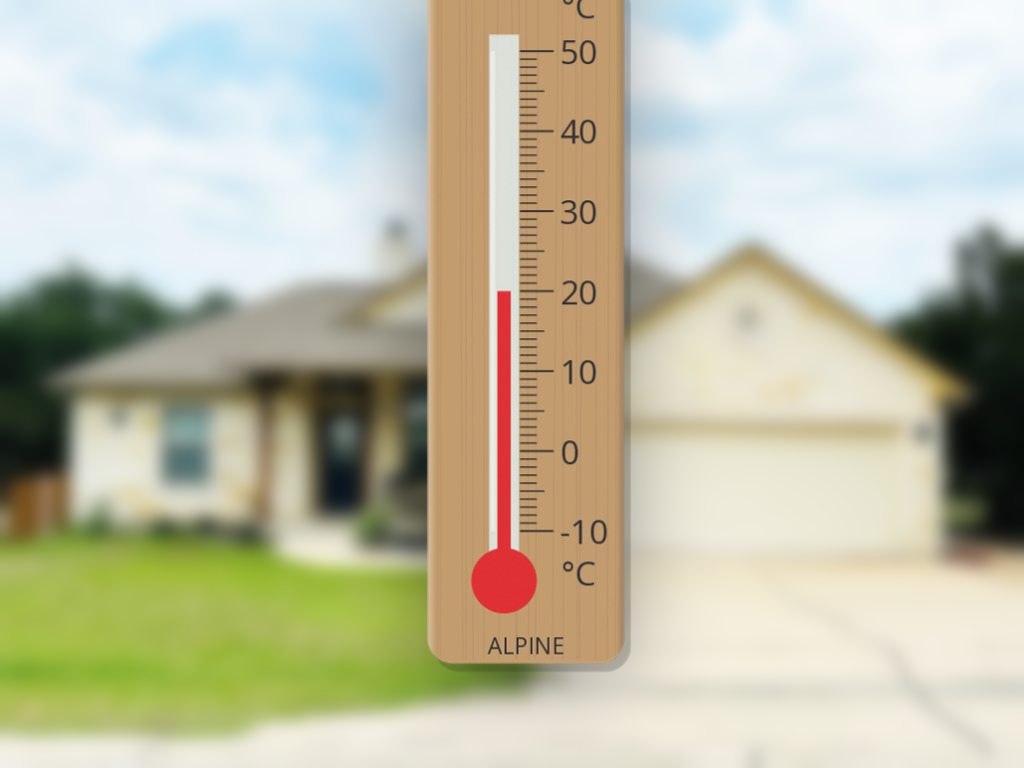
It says {"value": 20, "unit": "°C"}
